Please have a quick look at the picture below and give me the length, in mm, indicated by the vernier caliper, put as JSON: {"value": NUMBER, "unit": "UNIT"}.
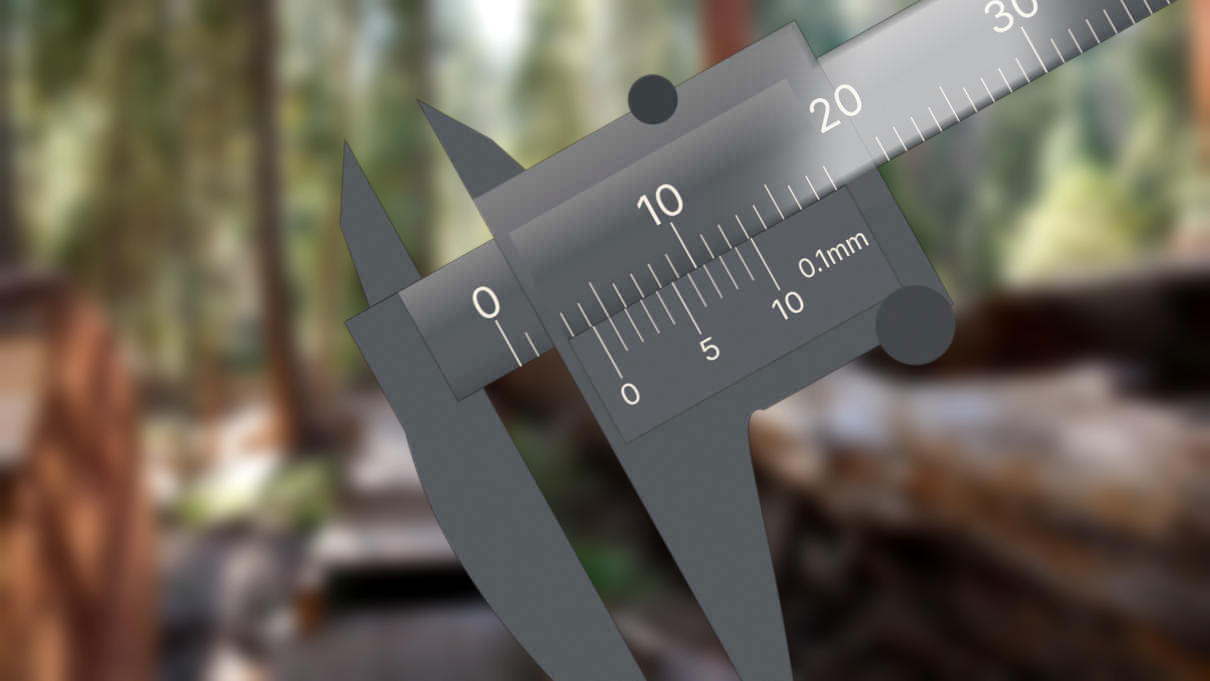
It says {"value": 4.1, "unit": "mm"}
